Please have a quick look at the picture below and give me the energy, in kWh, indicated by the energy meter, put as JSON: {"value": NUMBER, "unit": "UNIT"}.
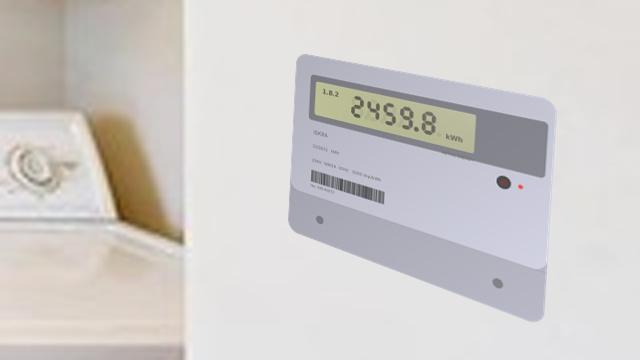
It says {"value": 2459.8, "unit": "kWh"}
